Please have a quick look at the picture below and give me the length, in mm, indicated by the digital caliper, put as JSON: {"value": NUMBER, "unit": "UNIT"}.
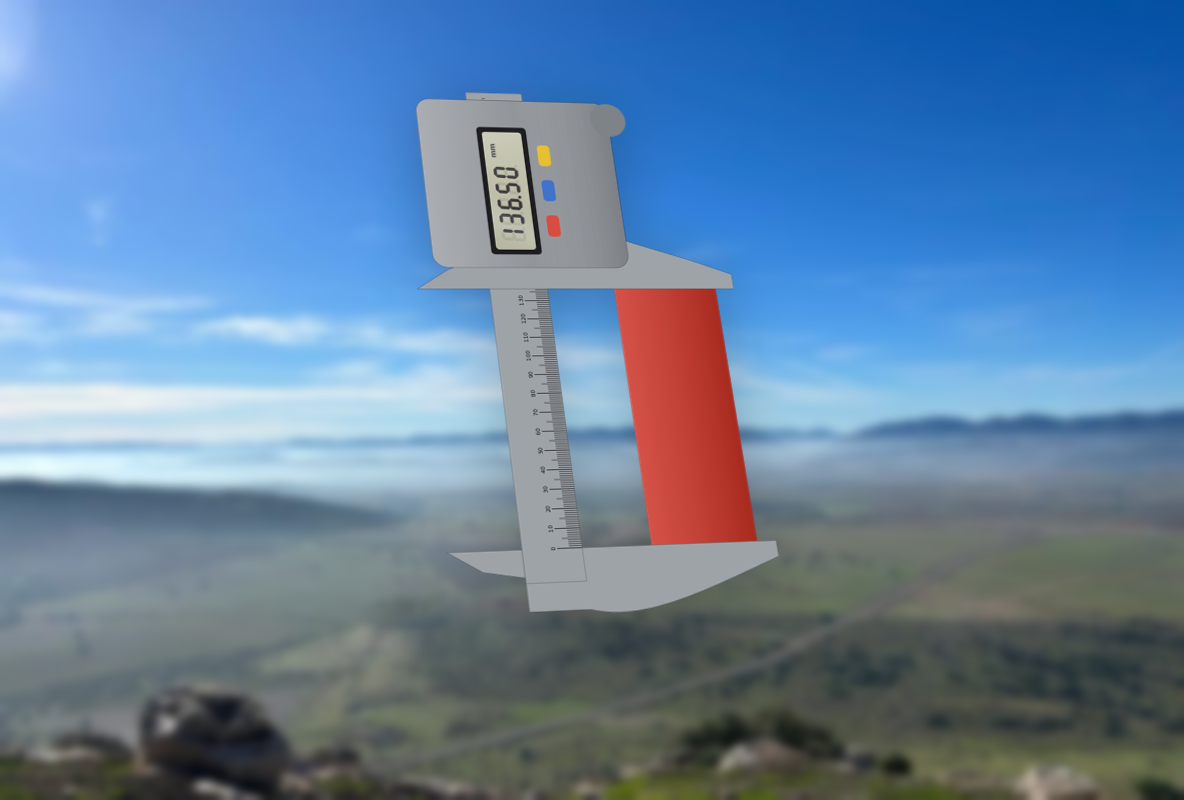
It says {"value": 136.50, "unit": "mm"}
